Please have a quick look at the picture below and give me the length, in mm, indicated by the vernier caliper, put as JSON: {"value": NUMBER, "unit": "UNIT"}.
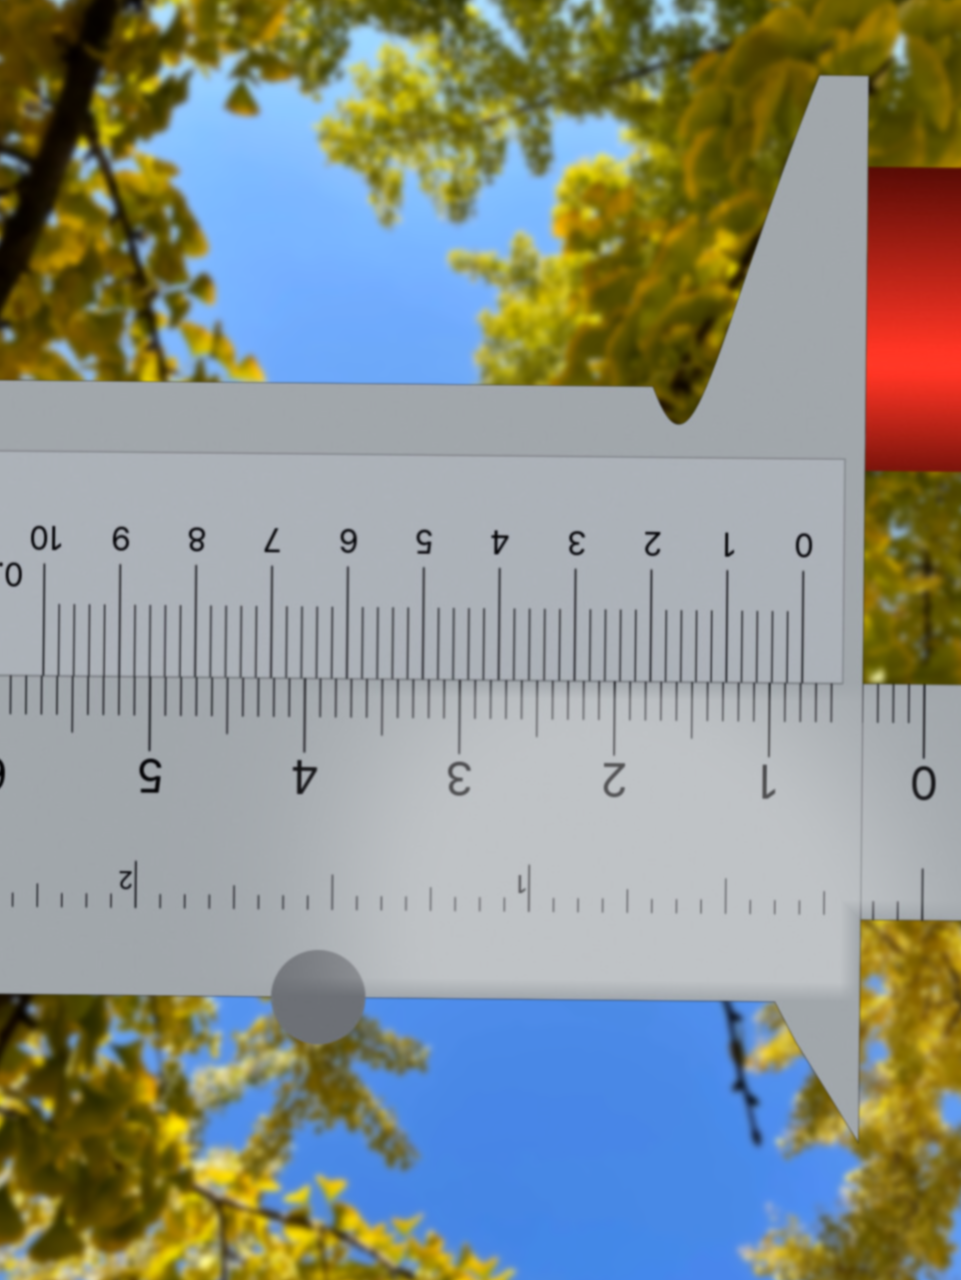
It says {"value": 7.9, "unit": "mm"}
